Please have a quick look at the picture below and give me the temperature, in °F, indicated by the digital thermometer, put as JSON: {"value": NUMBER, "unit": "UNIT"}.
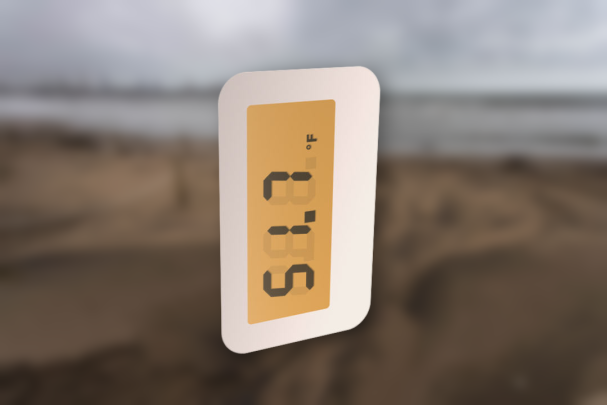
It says {"value": 51.7, "unit": "°F"}
